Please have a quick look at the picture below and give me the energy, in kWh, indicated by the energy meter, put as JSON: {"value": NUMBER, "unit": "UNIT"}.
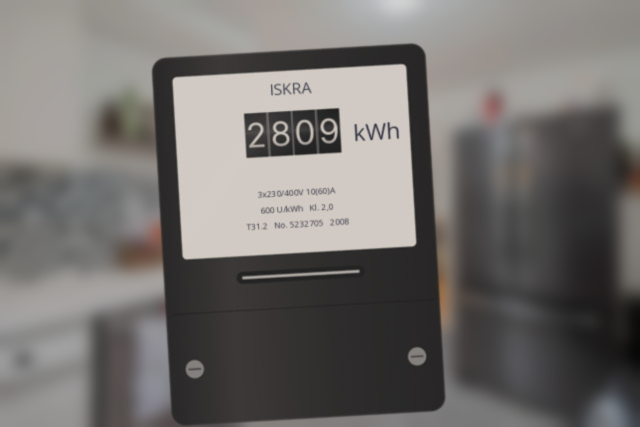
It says {"value": 2809, "unit": "kWh"}
